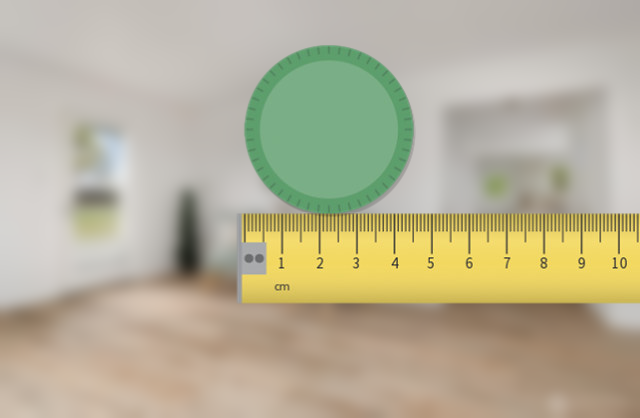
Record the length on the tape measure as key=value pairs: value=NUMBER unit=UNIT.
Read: value=4.5 unit=cm
